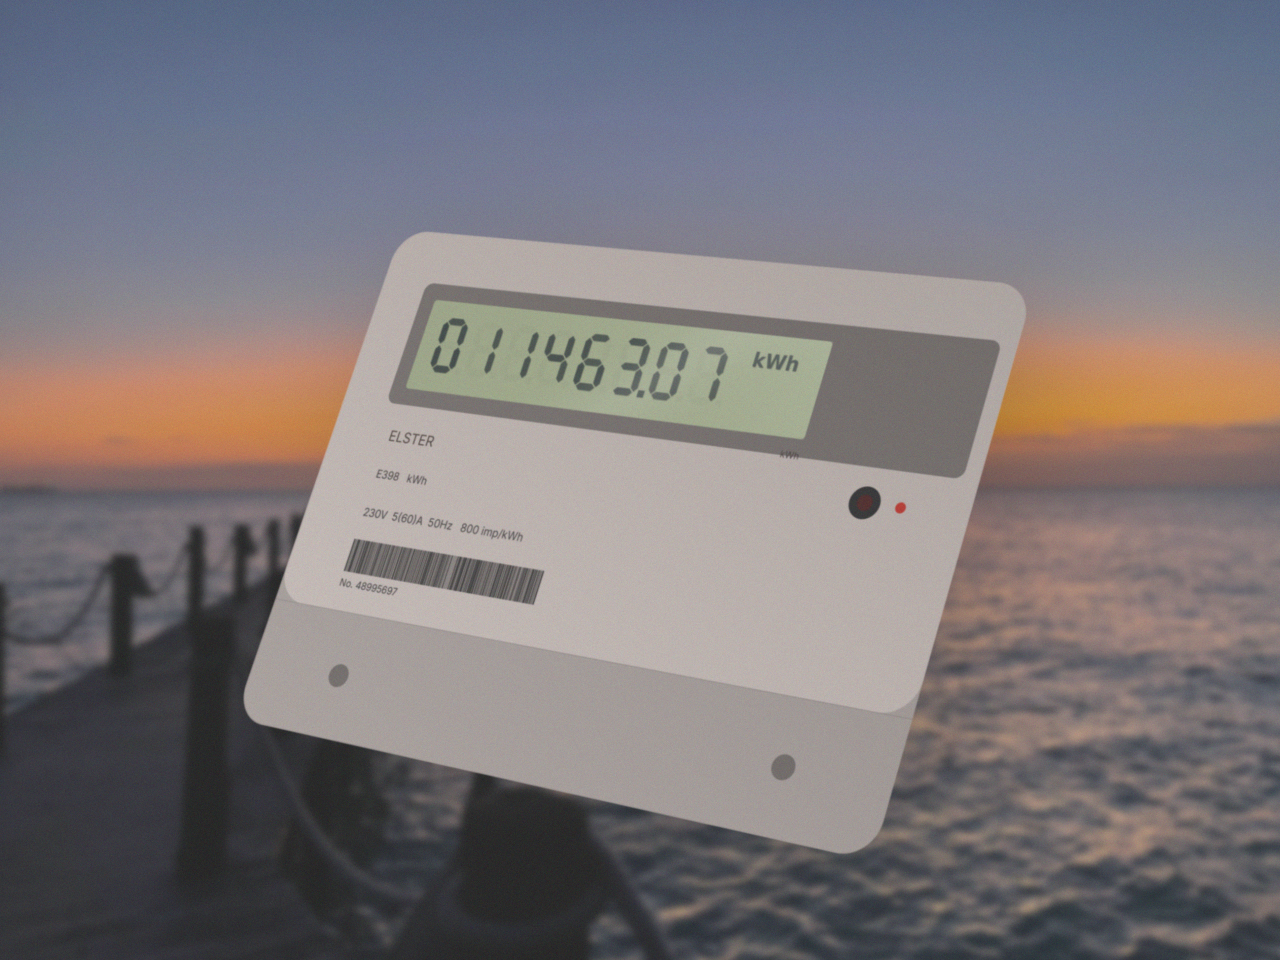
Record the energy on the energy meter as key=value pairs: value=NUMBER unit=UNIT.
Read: value=11463.07 unit=kWh
